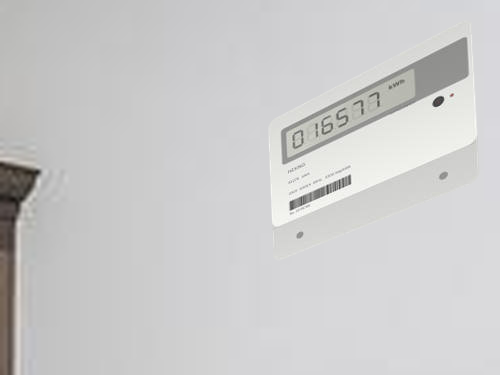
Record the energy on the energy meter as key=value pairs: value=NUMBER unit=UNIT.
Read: value=16577 unit=kWh
